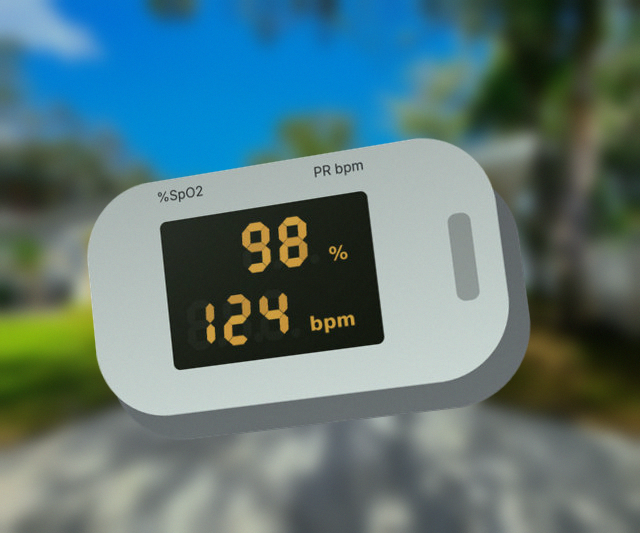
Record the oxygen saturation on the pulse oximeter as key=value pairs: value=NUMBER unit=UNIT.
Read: value=98 unit=%
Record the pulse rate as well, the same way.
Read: value=124 unit=bpm
